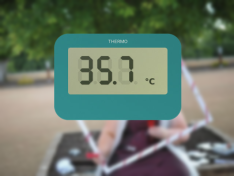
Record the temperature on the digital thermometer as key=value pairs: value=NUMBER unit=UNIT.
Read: value=35.7 unit=°C
